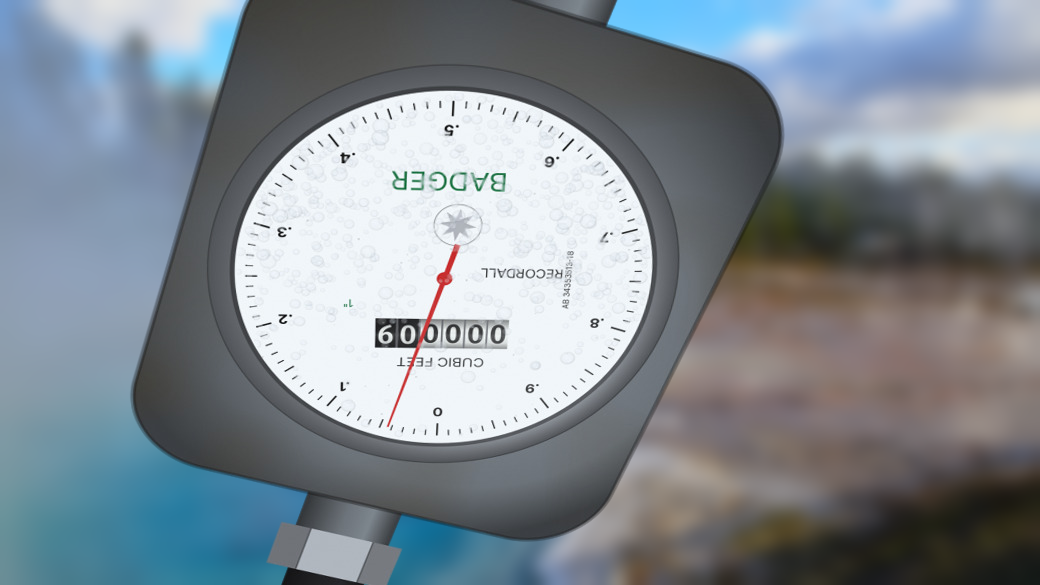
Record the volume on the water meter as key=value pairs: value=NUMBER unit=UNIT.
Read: value=9.04 unit=ft³
